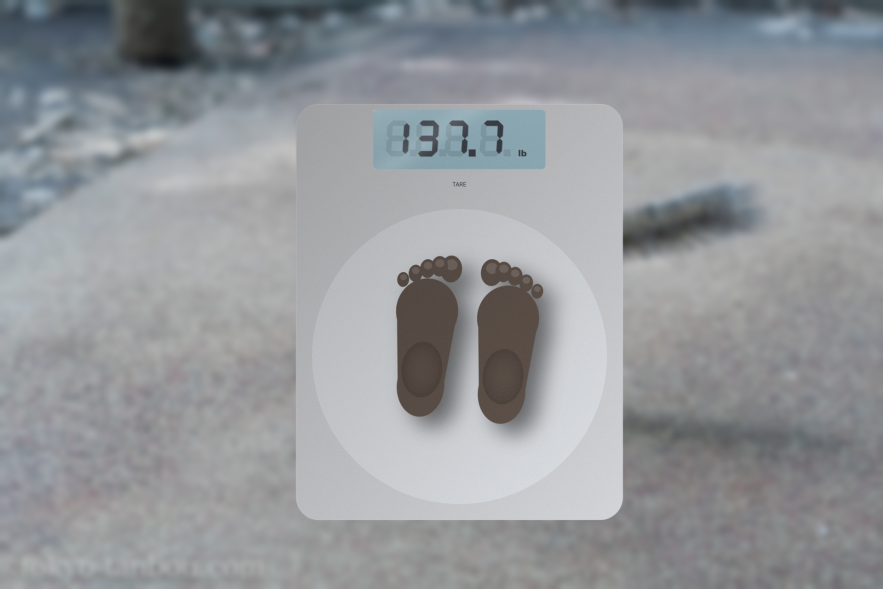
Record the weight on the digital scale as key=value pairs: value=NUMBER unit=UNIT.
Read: value=137.7 unit=lb
